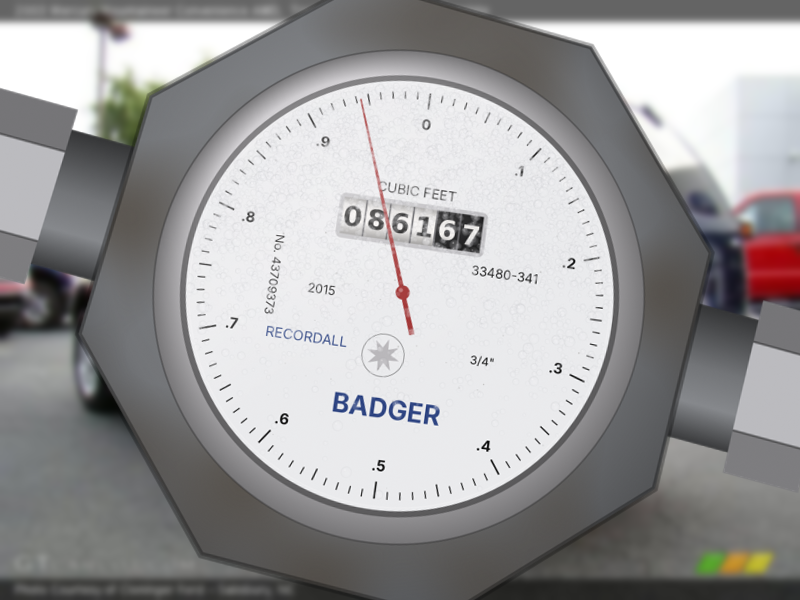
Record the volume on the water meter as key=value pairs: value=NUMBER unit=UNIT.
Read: value=86166.94 unit=ft³
